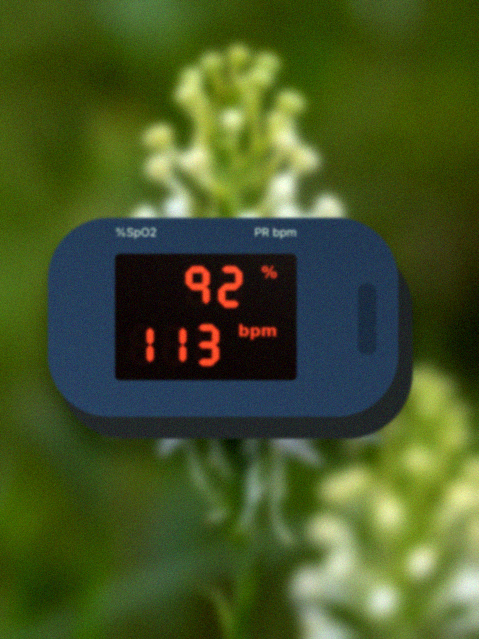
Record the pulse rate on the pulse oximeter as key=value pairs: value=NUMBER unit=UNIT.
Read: value=113 unit=bpm
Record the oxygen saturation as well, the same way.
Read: value=92 unit=%
